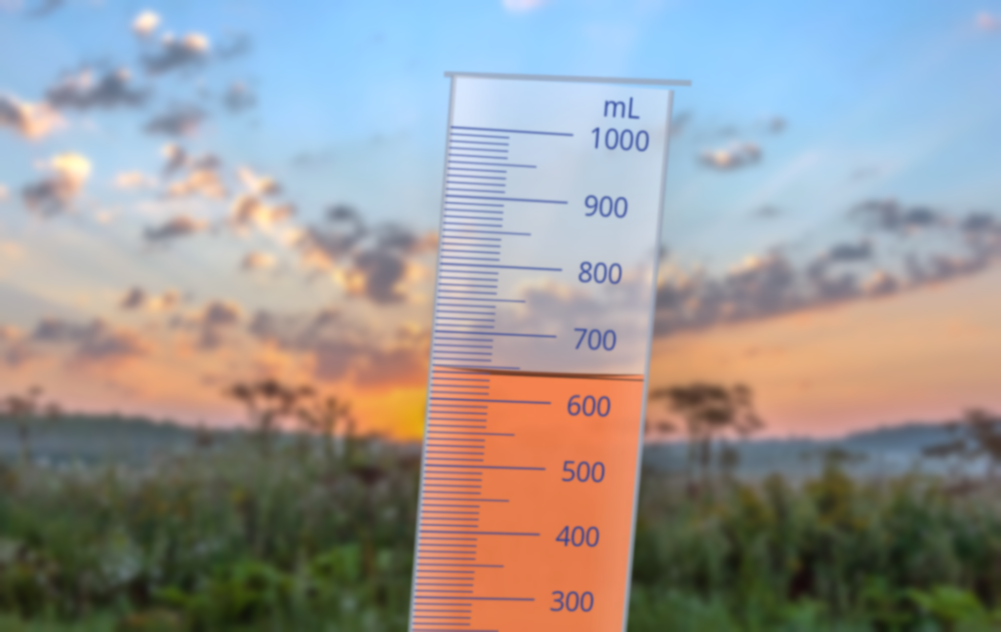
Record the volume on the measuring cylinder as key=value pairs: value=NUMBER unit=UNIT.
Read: value=640 unit=mL
